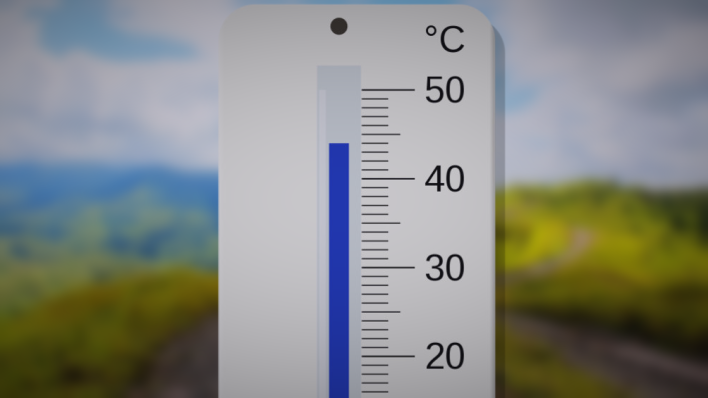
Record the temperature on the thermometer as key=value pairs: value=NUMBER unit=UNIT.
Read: value=44 unit=°C
